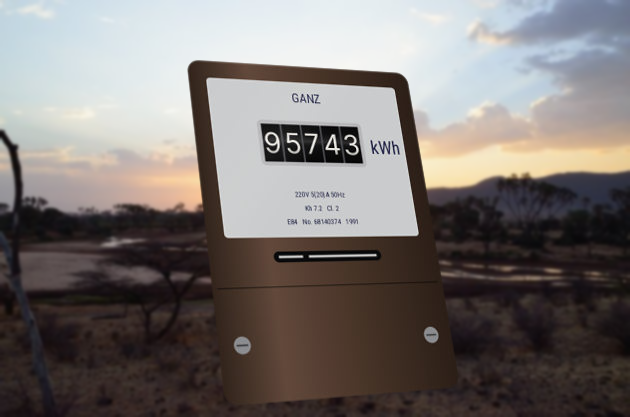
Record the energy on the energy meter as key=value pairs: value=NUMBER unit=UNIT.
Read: value=95743 unit=kWh
